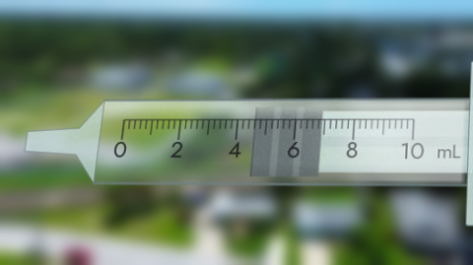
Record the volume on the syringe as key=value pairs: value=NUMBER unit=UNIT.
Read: value=4.6 unit=mL
